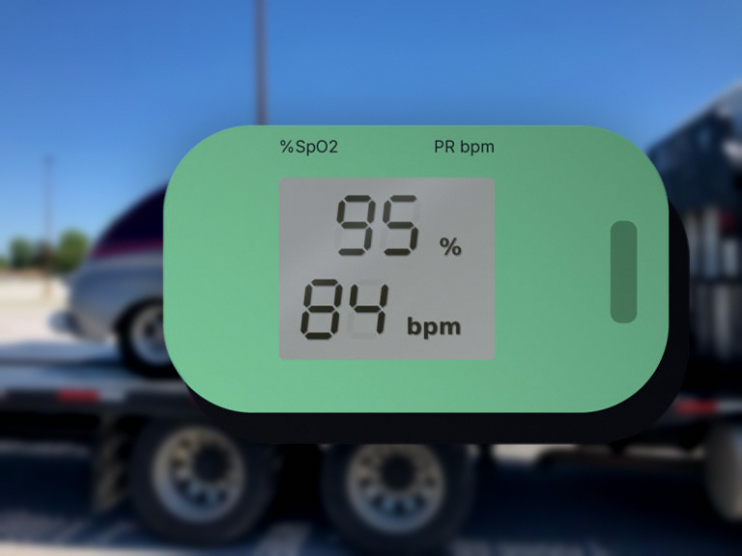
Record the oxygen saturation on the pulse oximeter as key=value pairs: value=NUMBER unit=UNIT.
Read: value=95 unit=%
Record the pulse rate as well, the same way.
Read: value=84 unit=bpm
